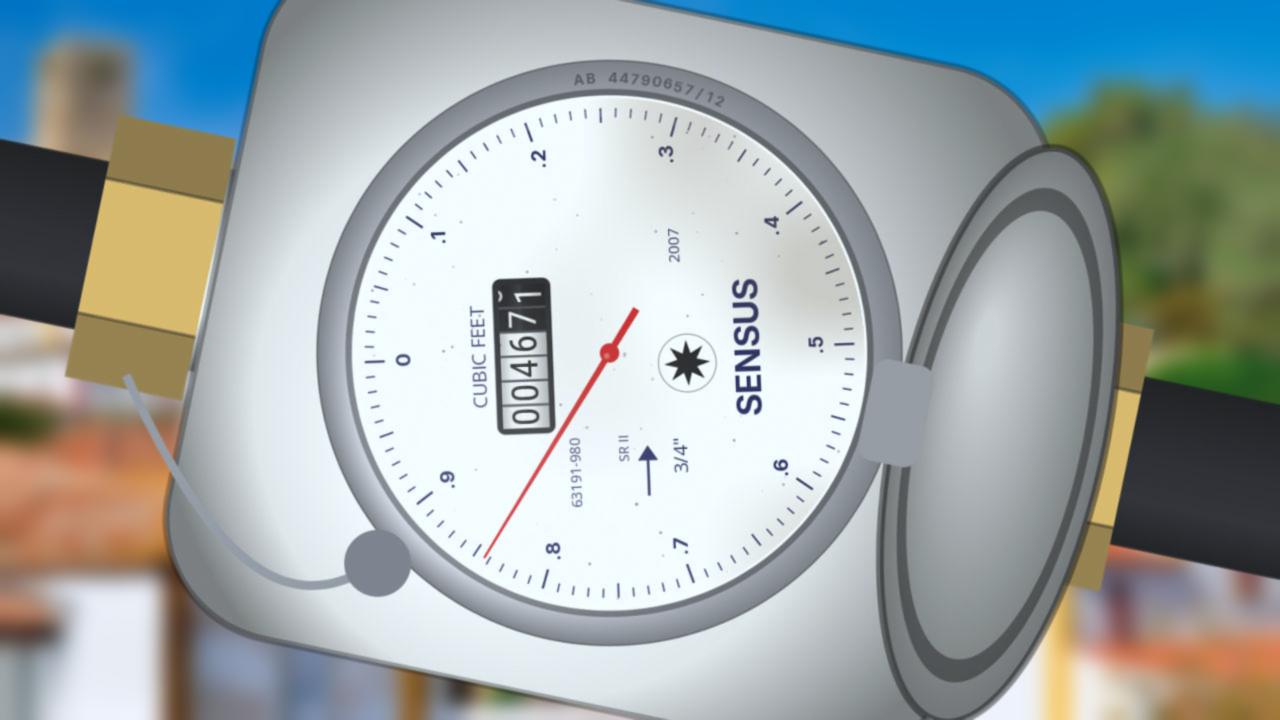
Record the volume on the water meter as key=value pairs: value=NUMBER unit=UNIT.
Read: value=4670.84 unit=ft³
